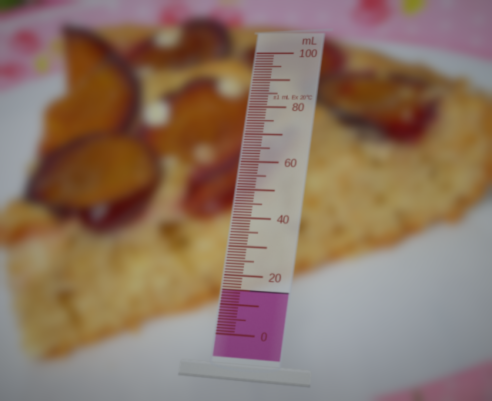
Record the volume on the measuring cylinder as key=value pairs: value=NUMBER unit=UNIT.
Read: value=15 unit=mL
